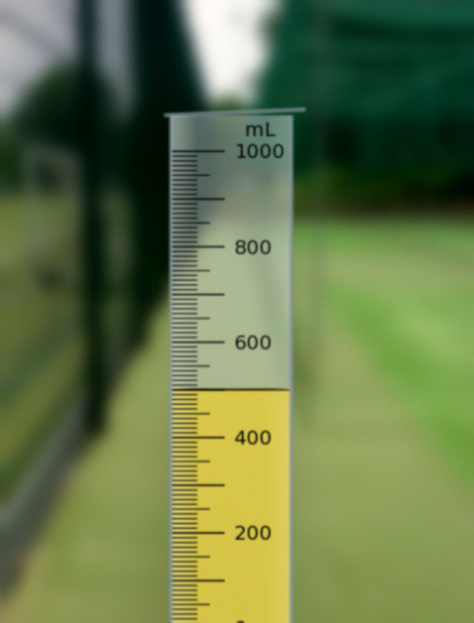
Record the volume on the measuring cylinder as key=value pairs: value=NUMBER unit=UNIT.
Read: value=500 unit=mL
